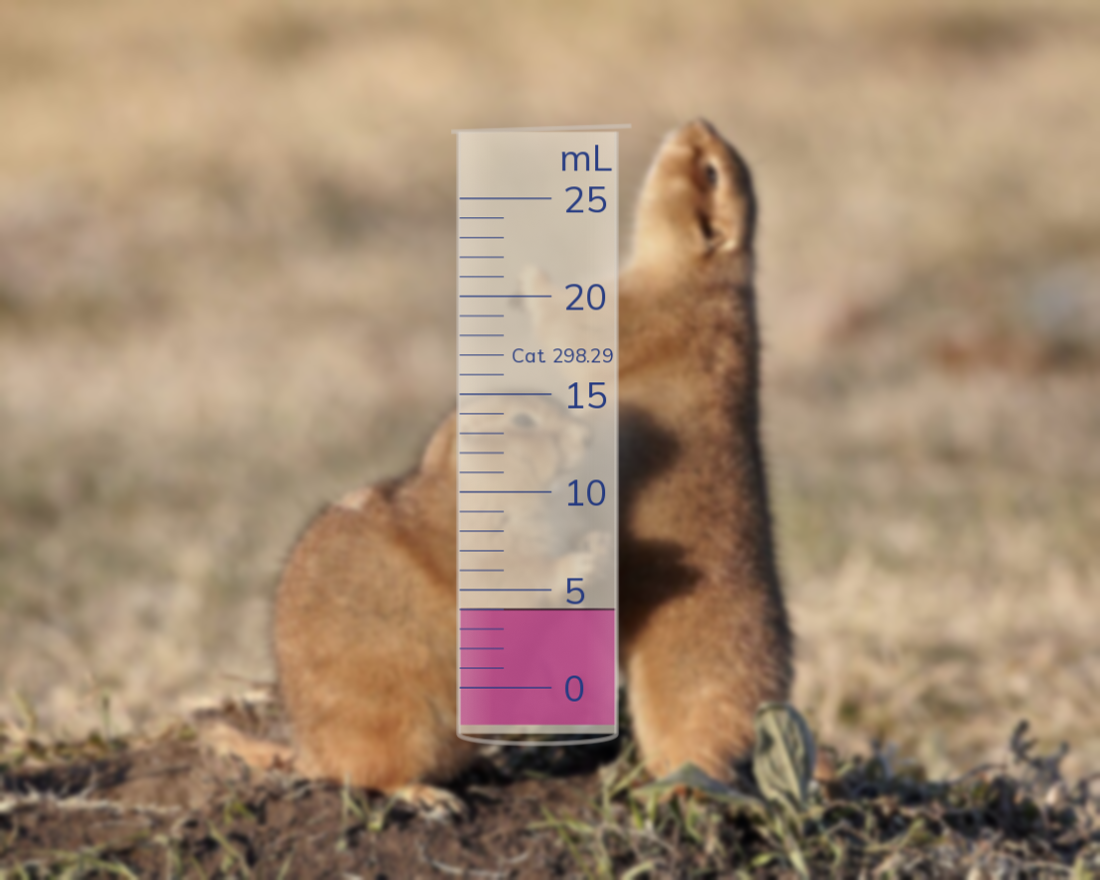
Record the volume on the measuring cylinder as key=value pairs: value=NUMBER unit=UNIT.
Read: value=4 unit=mL
